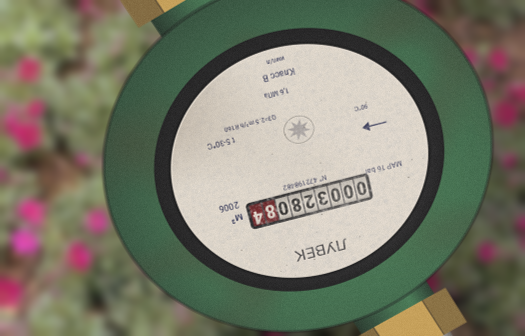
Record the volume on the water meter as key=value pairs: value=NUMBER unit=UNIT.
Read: value=3280.84 unit=m³
